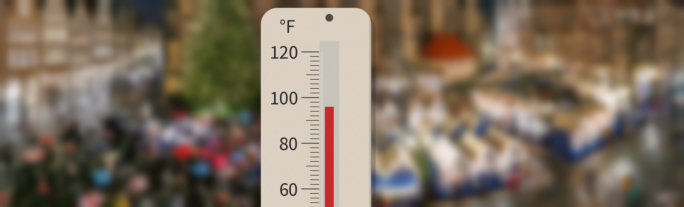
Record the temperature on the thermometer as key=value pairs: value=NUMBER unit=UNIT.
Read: value=96 unit=°F
